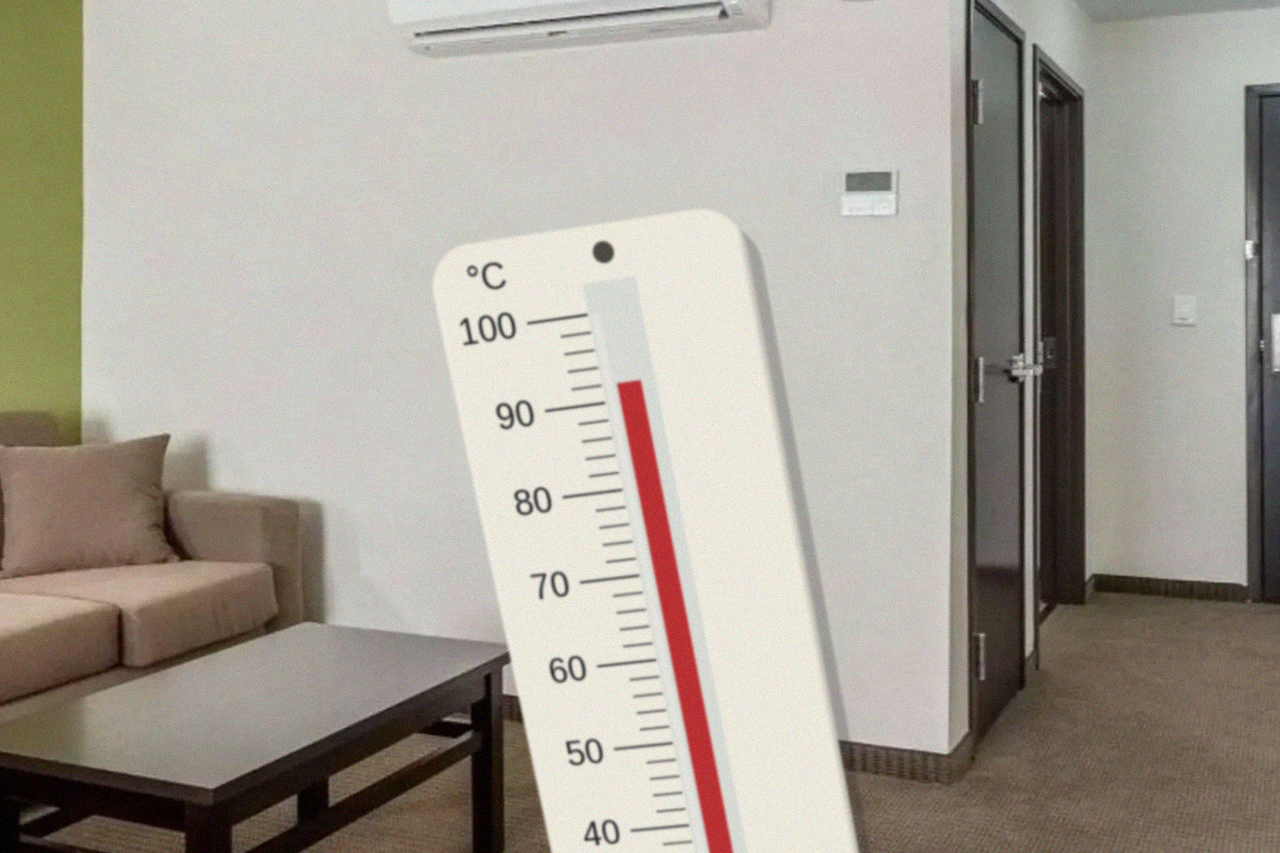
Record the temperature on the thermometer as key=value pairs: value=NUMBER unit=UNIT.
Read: value=92 unit=°C
